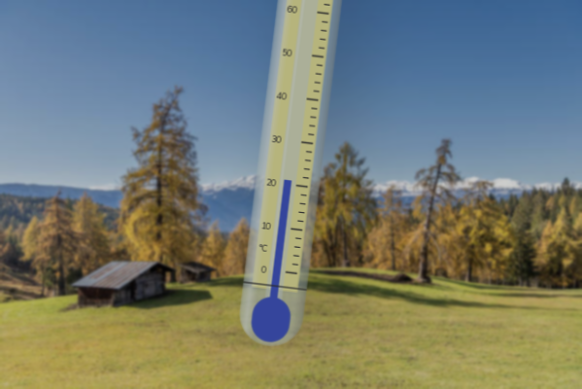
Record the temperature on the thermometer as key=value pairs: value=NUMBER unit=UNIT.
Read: value=21 unit=°C
